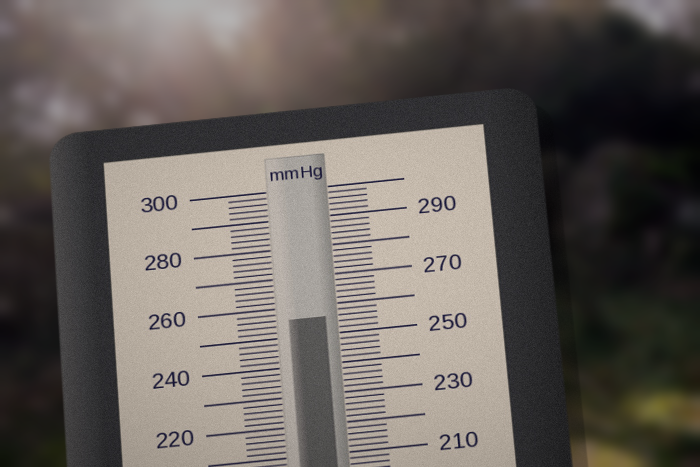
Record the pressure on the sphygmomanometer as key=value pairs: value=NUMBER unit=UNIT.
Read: value=256 unit=mmHg
